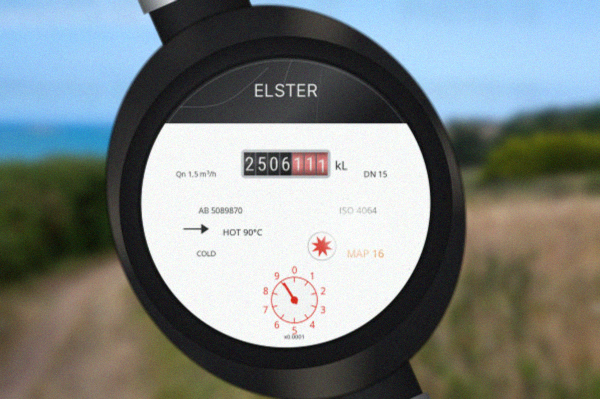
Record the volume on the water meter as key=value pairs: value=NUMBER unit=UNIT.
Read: value=2506.1109 unit=kL
